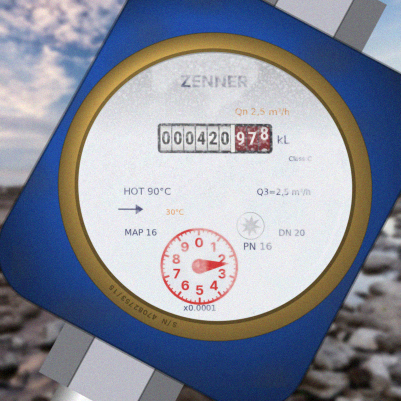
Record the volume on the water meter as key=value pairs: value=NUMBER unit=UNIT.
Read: value=420.9782 unit=kL
